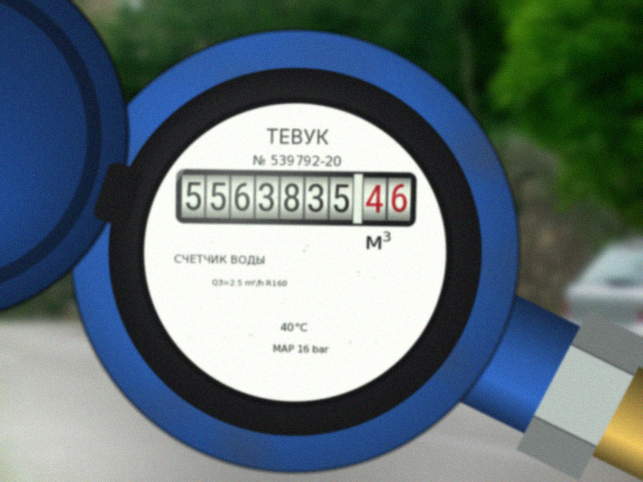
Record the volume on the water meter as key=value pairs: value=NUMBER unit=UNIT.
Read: value=5563835.46 unit=m³
